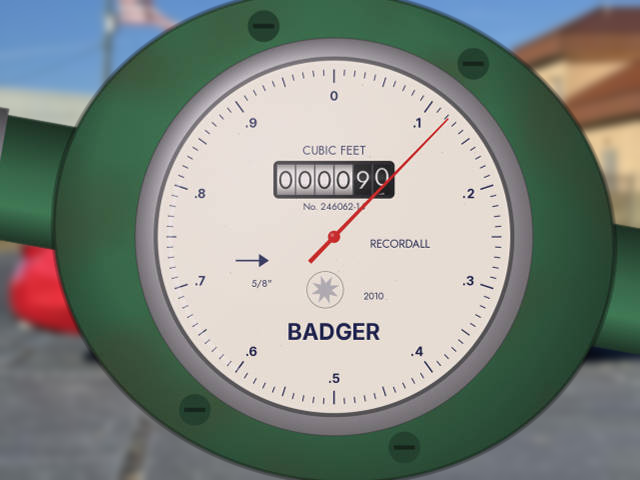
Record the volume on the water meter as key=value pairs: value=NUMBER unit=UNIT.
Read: value=90.12 unit=ft³
